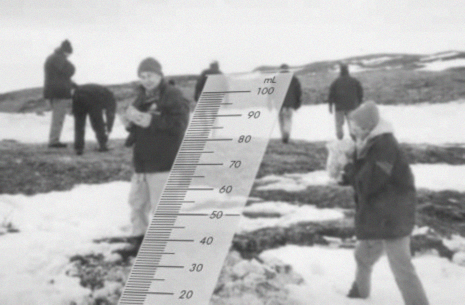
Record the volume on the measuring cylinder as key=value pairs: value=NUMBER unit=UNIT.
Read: value=50 unit=mL
